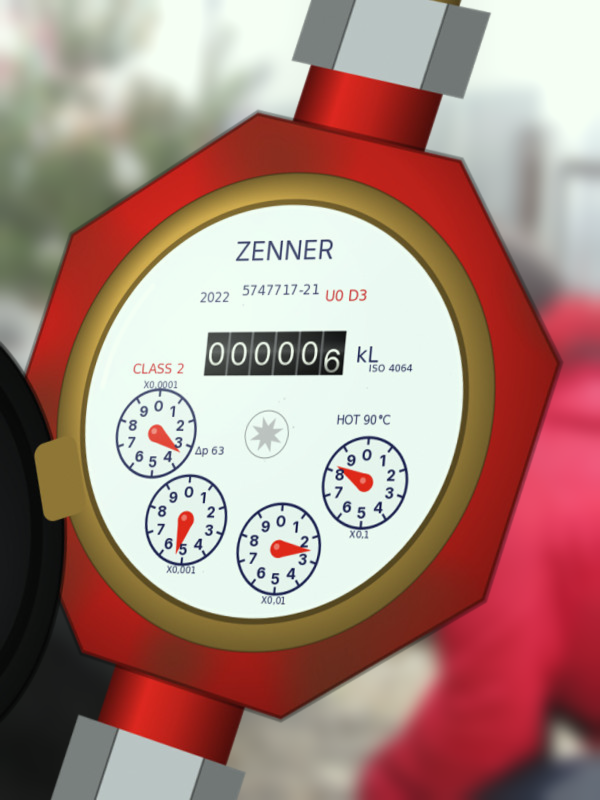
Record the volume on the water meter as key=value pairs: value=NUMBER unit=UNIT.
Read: value=5.8253 unit=kL
